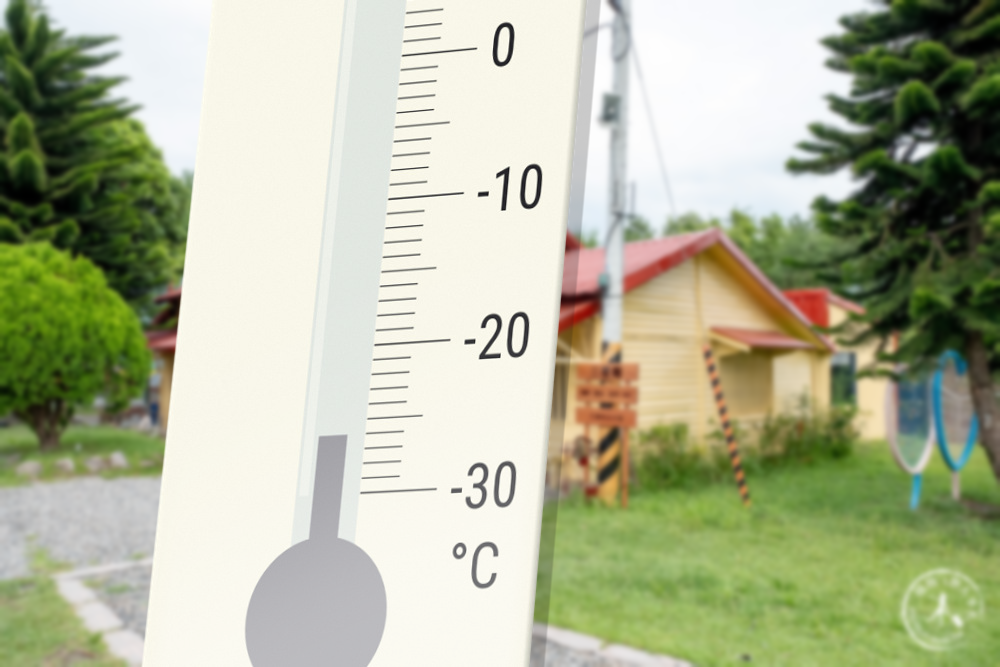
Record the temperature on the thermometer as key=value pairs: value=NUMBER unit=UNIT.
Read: value=-26 unit=°C
